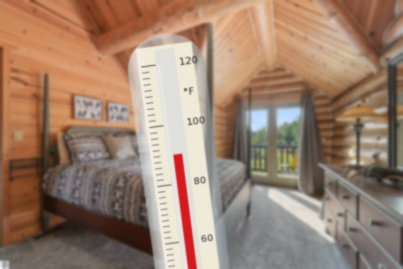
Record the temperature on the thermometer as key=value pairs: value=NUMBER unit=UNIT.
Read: value=90 unit=°F
